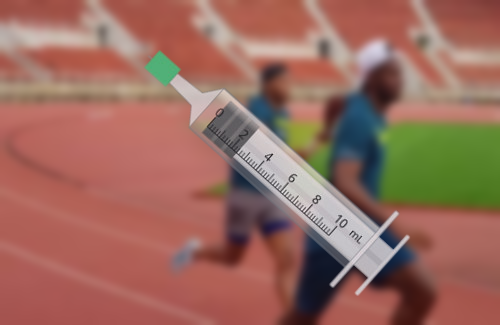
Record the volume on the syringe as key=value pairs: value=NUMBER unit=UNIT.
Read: value=0 unit=mL
